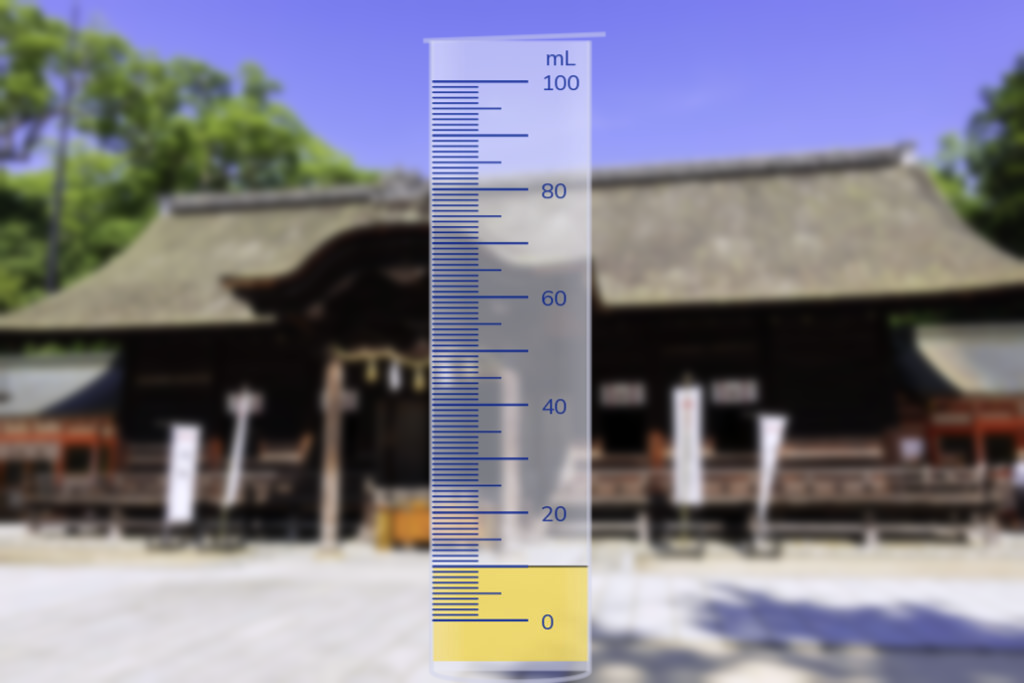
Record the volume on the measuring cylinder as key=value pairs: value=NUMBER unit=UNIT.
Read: value=10 unit=mL
